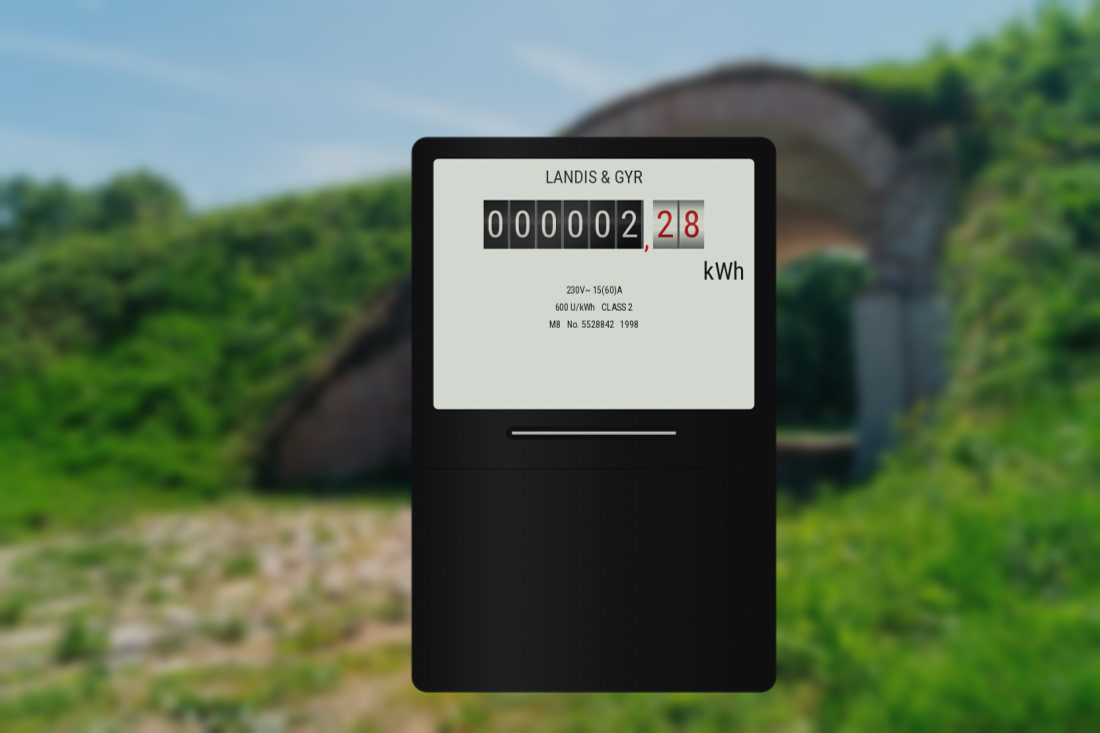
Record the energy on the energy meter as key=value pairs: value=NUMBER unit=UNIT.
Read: value=2.28 unit=kWh
